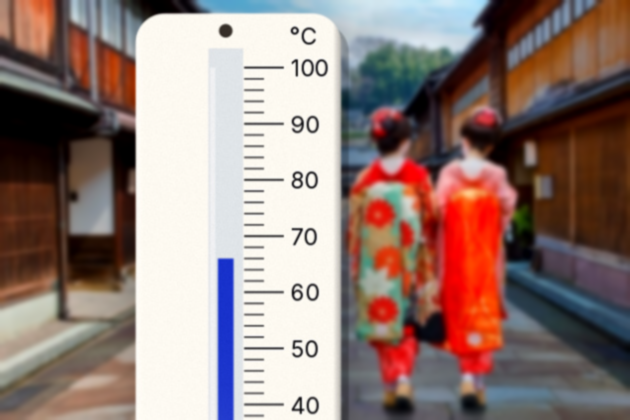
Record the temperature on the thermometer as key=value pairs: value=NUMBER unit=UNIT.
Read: value=66 unit=°C
